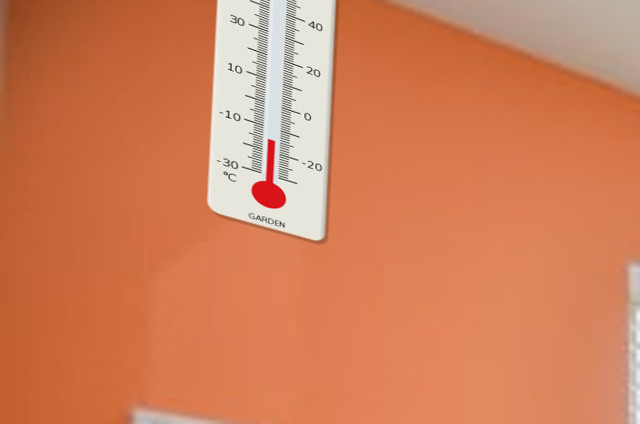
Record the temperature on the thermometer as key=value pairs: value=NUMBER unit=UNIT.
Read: value=-15 unit=°C
